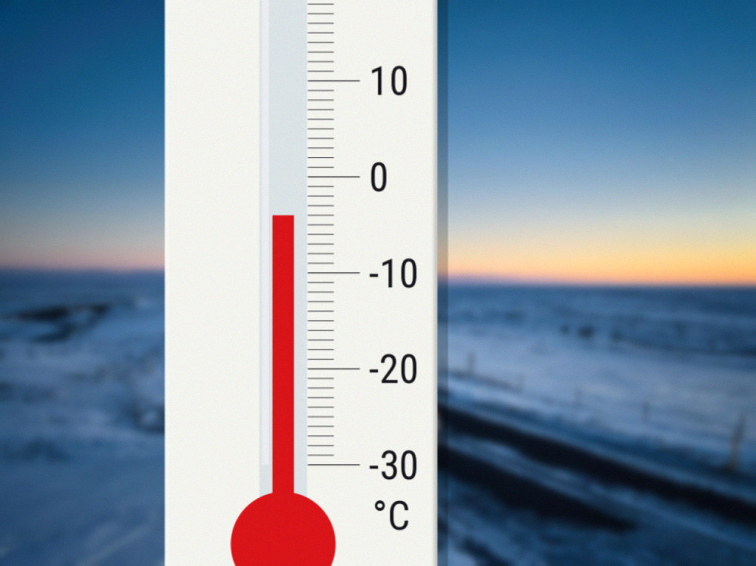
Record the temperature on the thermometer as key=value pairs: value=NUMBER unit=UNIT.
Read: value=-4 unit=°C
